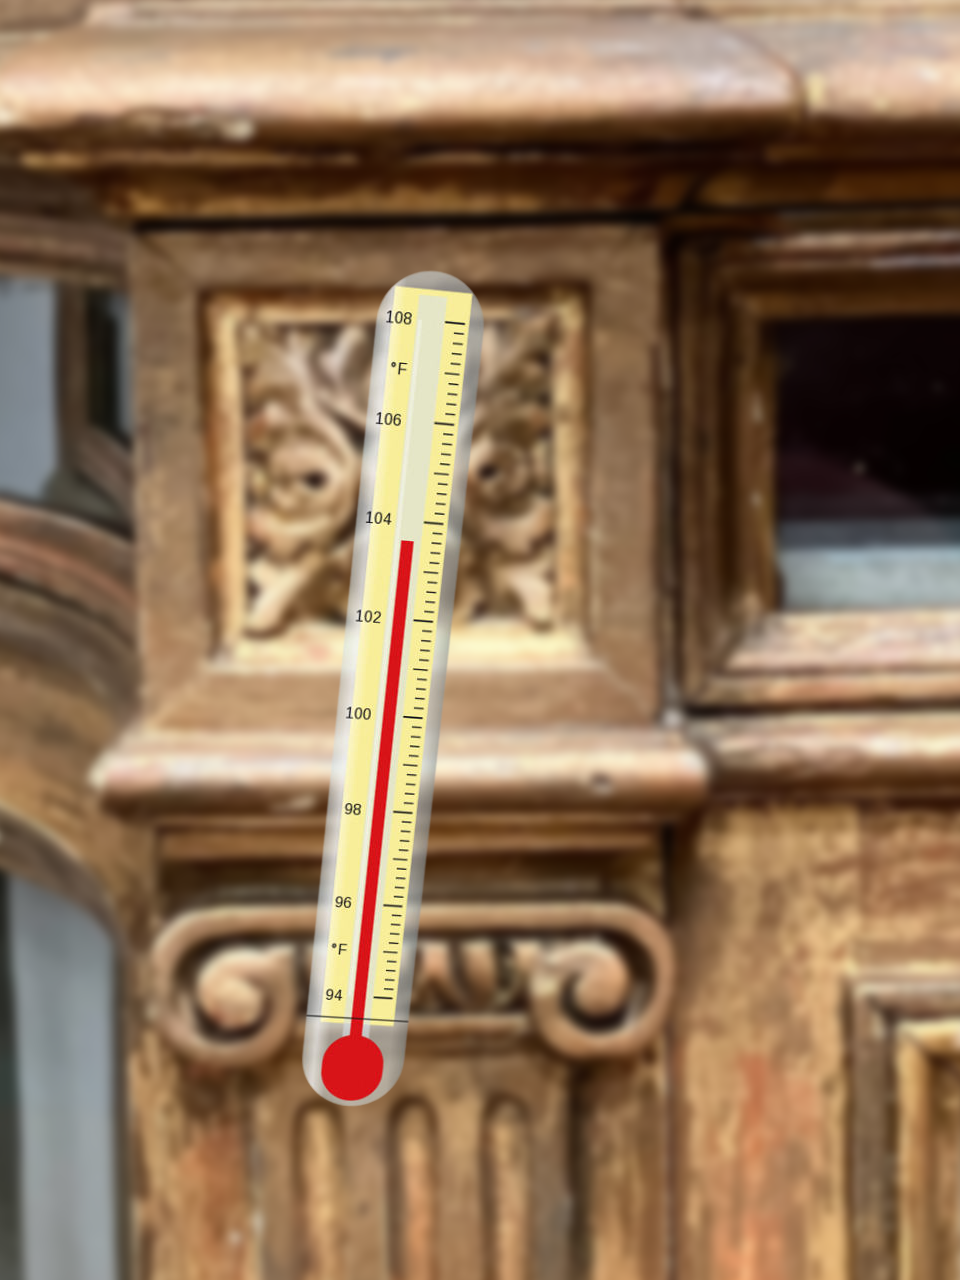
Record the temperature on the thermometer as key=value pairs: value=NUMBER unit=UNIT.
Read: value=103.6 unit=°F
